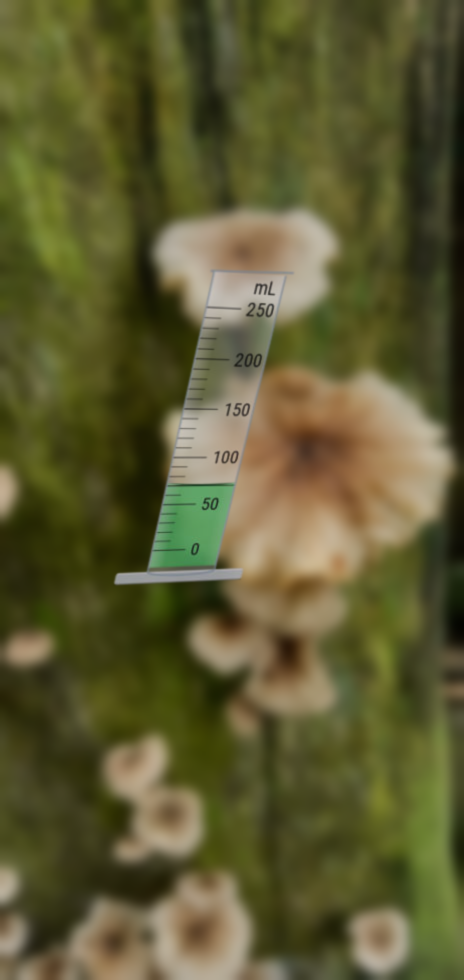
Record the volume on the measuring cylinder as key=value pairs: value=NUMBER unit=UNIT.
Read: value=70 unit=mL
